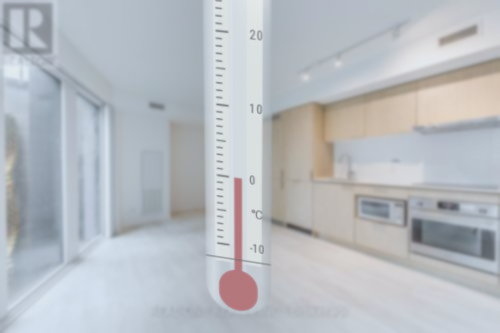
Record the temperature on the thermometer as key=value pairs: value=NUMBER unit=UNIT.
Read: value=0 unit=°C
